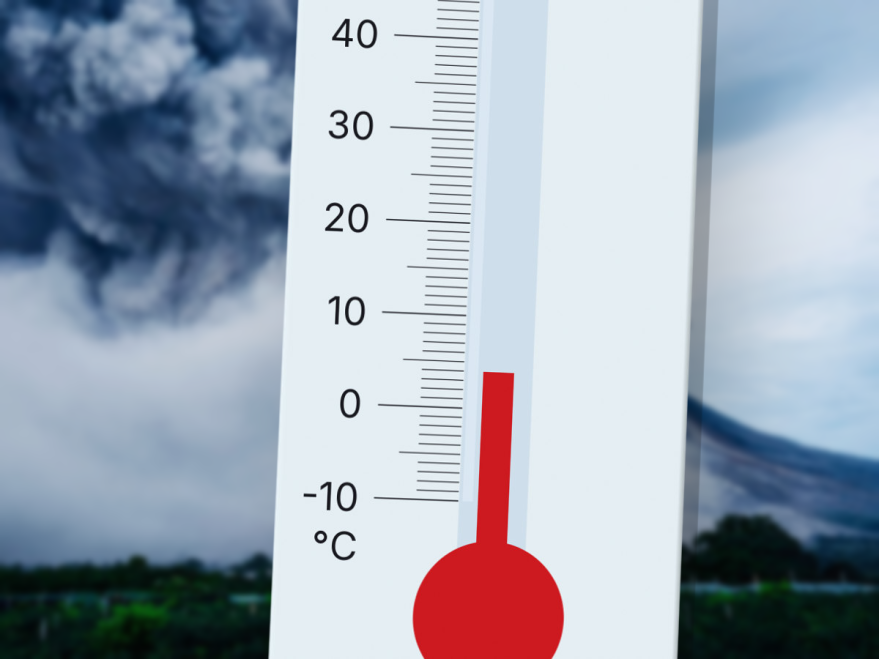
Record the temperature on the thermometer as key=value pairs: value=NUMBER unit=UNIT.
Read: value=4 unit=°C
